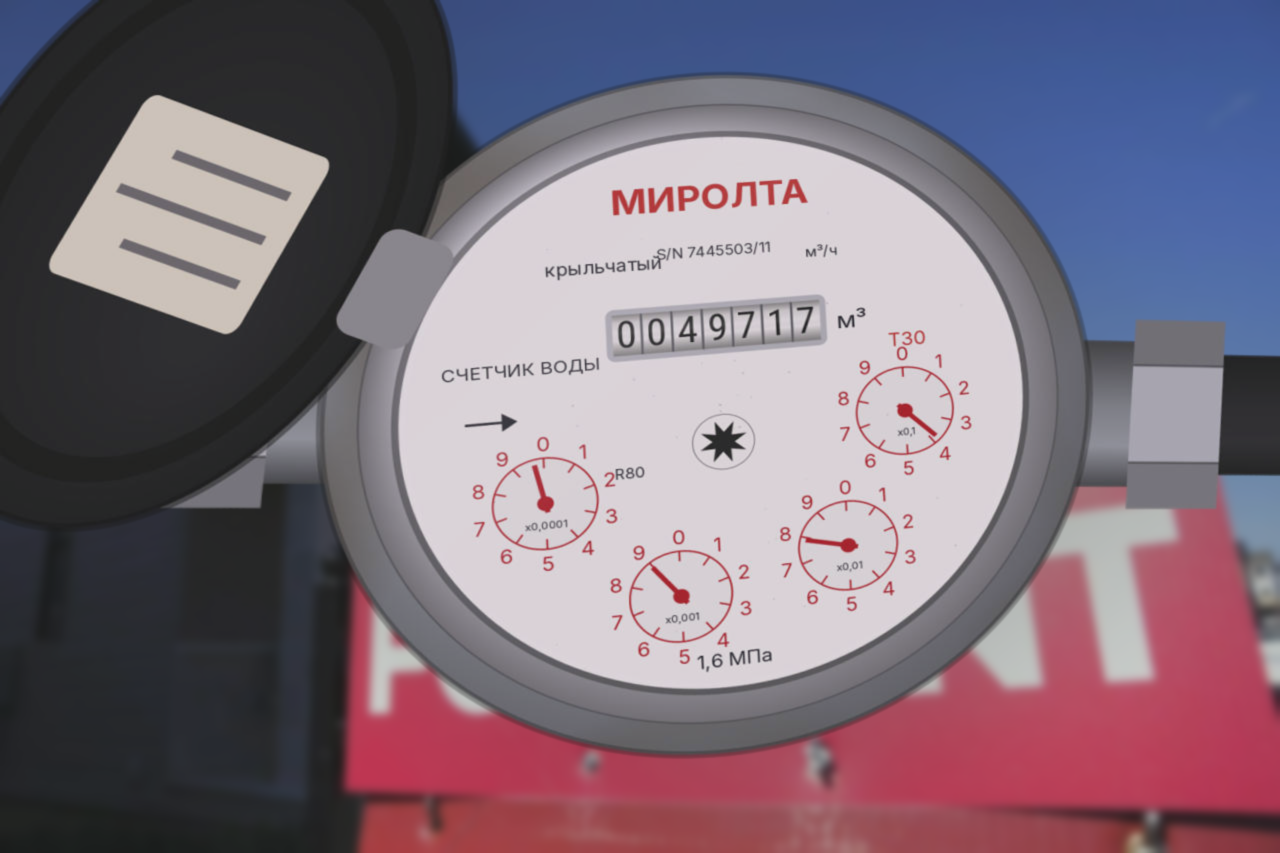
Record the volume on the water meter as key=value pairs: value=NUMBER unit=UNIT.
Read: value=49717.3789 unit=m³
